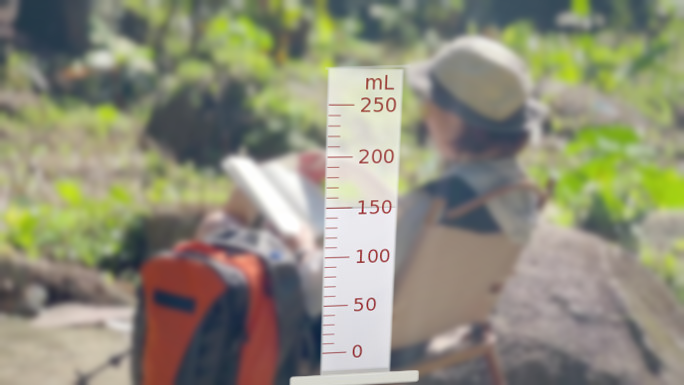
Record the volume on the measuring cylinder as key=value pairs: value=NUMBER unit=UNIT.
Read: value=150 unit=mL
